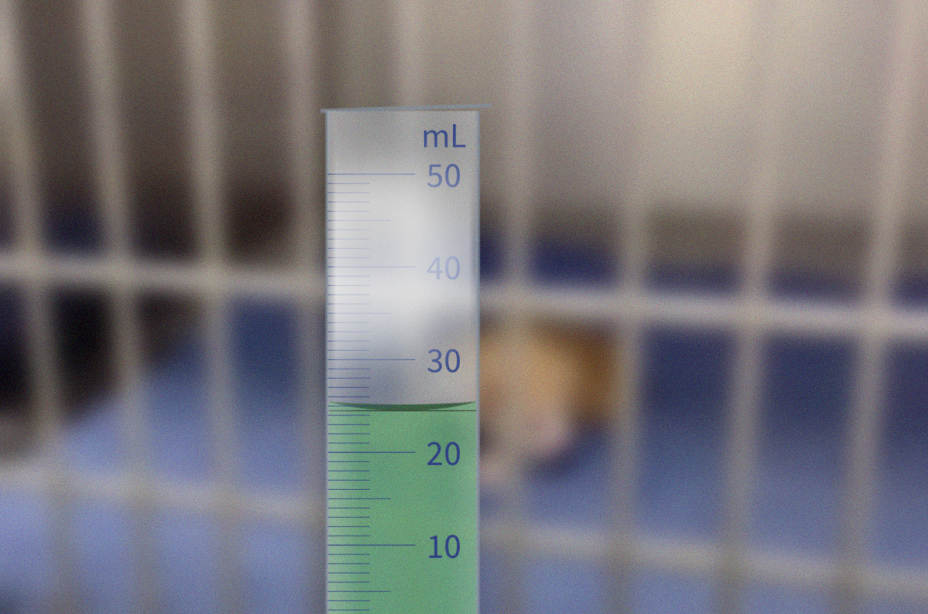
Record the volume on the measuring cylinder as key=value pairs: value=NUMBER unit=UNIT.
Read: value=24.5 unit=mL
